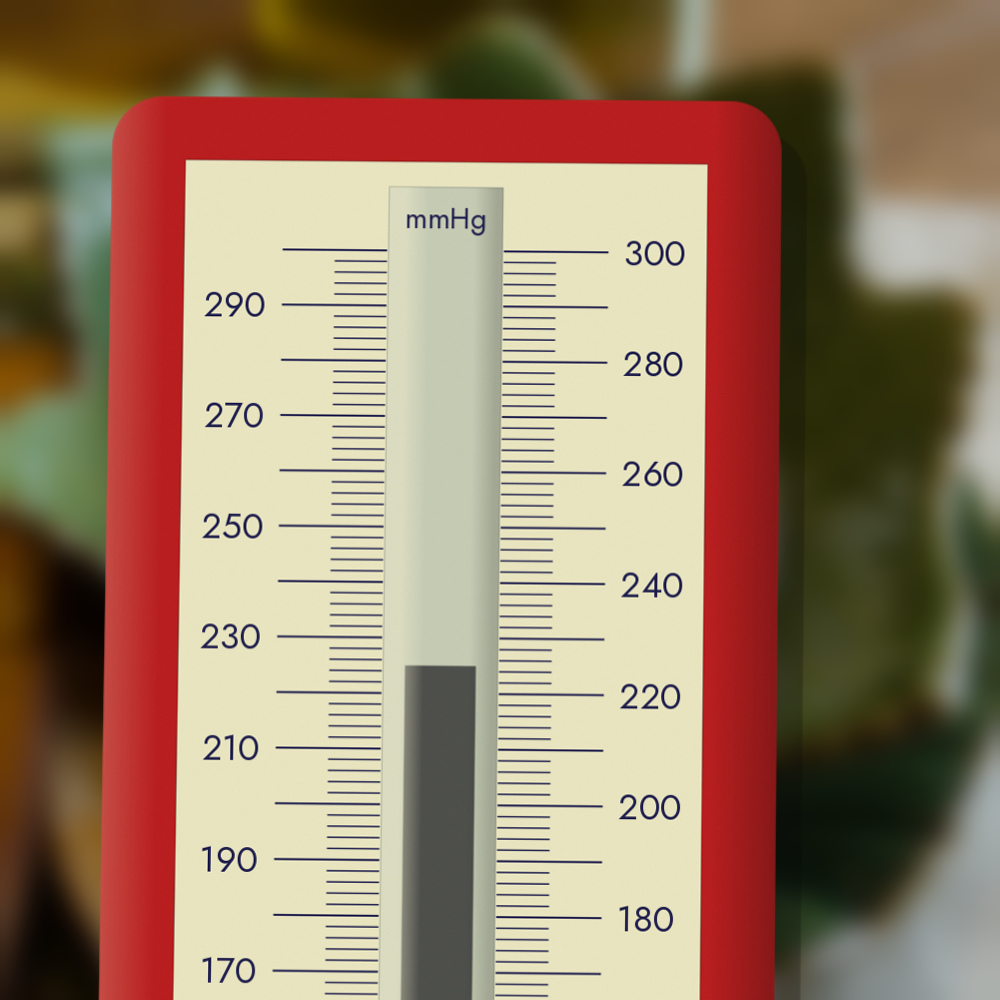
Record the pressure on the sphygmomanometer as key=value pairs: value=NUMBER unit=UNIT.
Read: value=225 unit=mmHg
